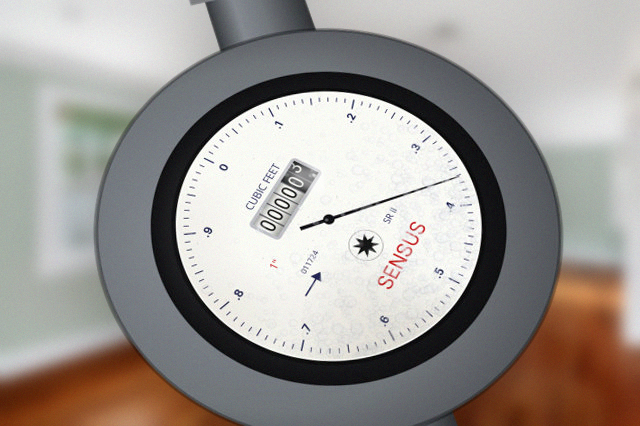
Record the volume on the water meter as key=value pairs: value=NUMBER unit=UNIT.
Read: value=3.36 unit=ft³
